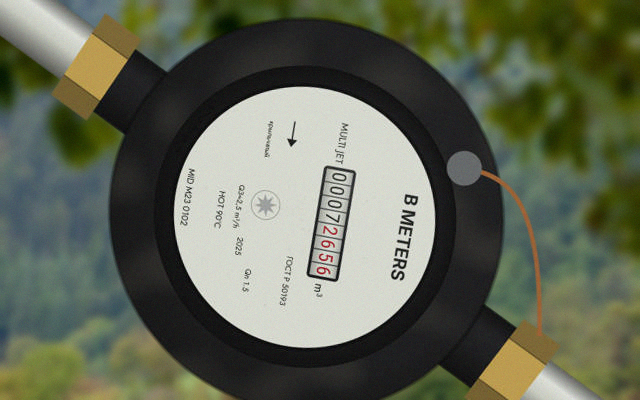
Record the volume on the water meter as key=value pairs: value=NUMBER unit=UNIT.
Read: value=7.2656 unit=m³
